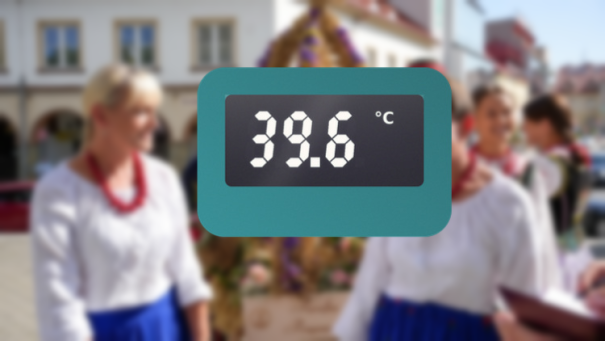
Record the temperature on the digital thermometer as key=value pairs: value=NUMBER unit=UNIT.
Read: value=39.6 unit=°C
